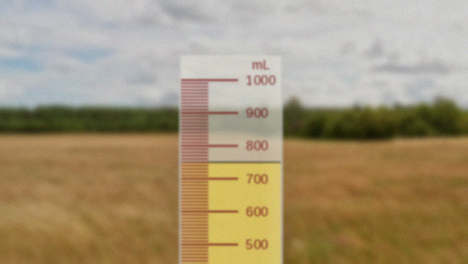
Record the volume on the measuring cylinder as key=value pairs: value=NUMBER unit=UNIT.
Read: value=750 unit=mL
